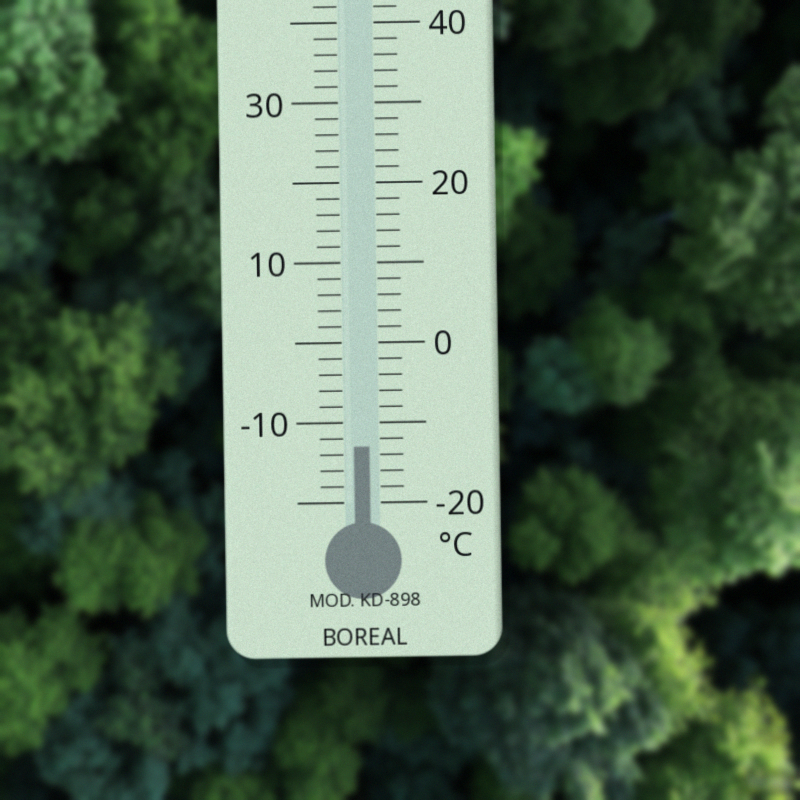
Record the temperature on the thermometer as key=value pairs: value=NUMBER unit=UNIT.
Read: value=-13 unit=°C
